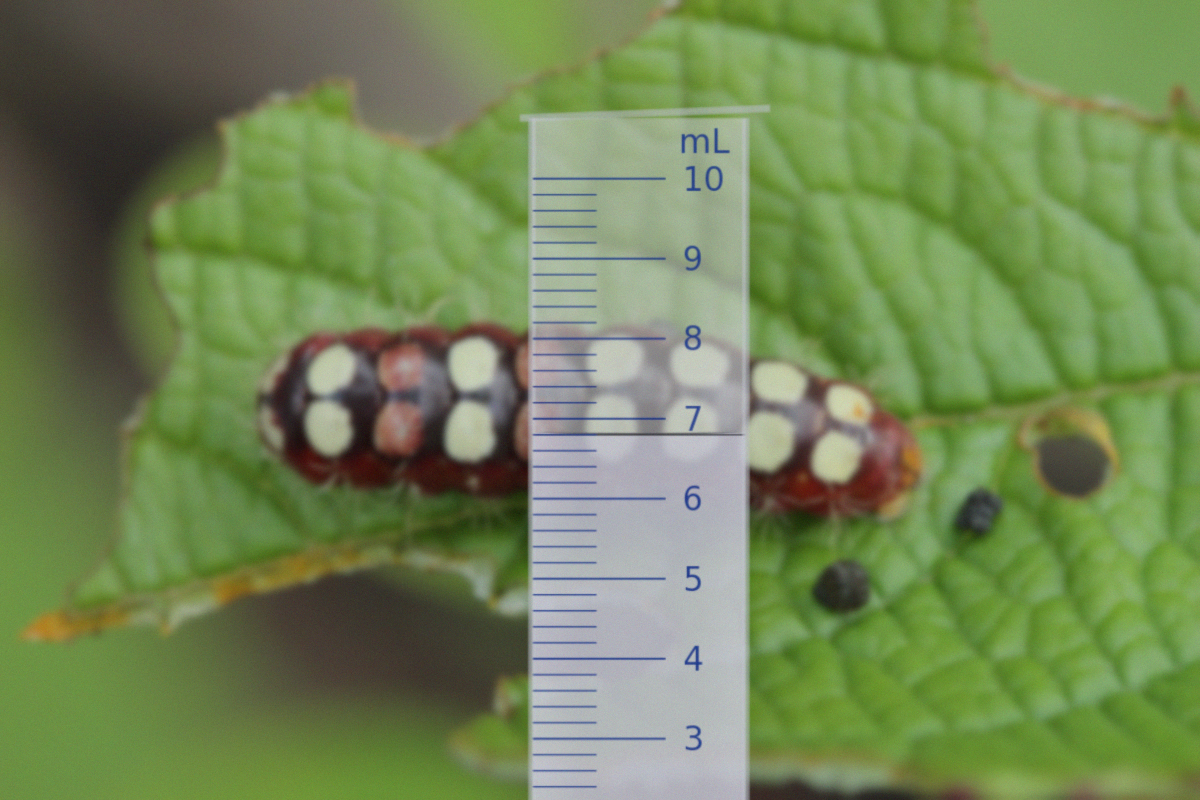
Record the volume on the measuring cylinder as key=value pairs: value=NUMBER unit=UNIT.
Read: value=6.8 unit=mL
